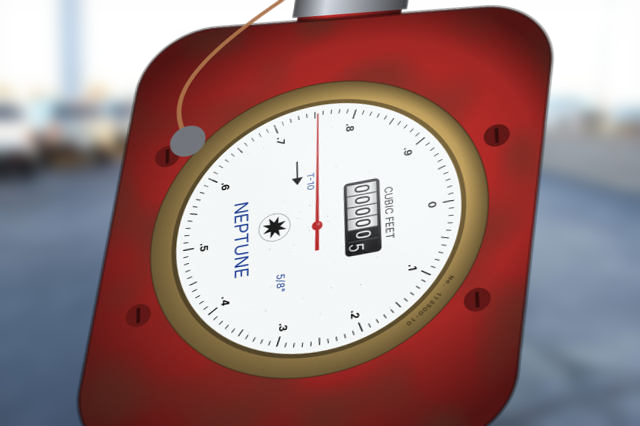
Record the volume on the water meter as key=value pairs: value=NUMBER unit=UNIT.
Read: value=4.75 unit=ft³
